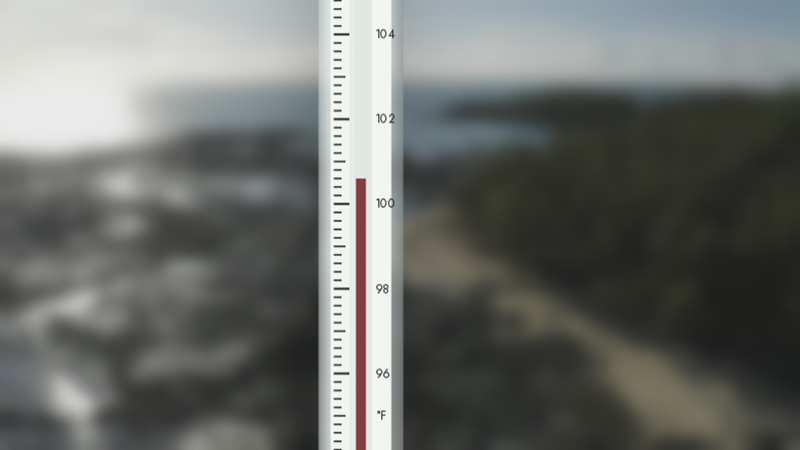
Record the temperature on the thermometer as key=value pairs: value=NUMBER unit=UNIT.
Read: value=100.6 unit=°F
